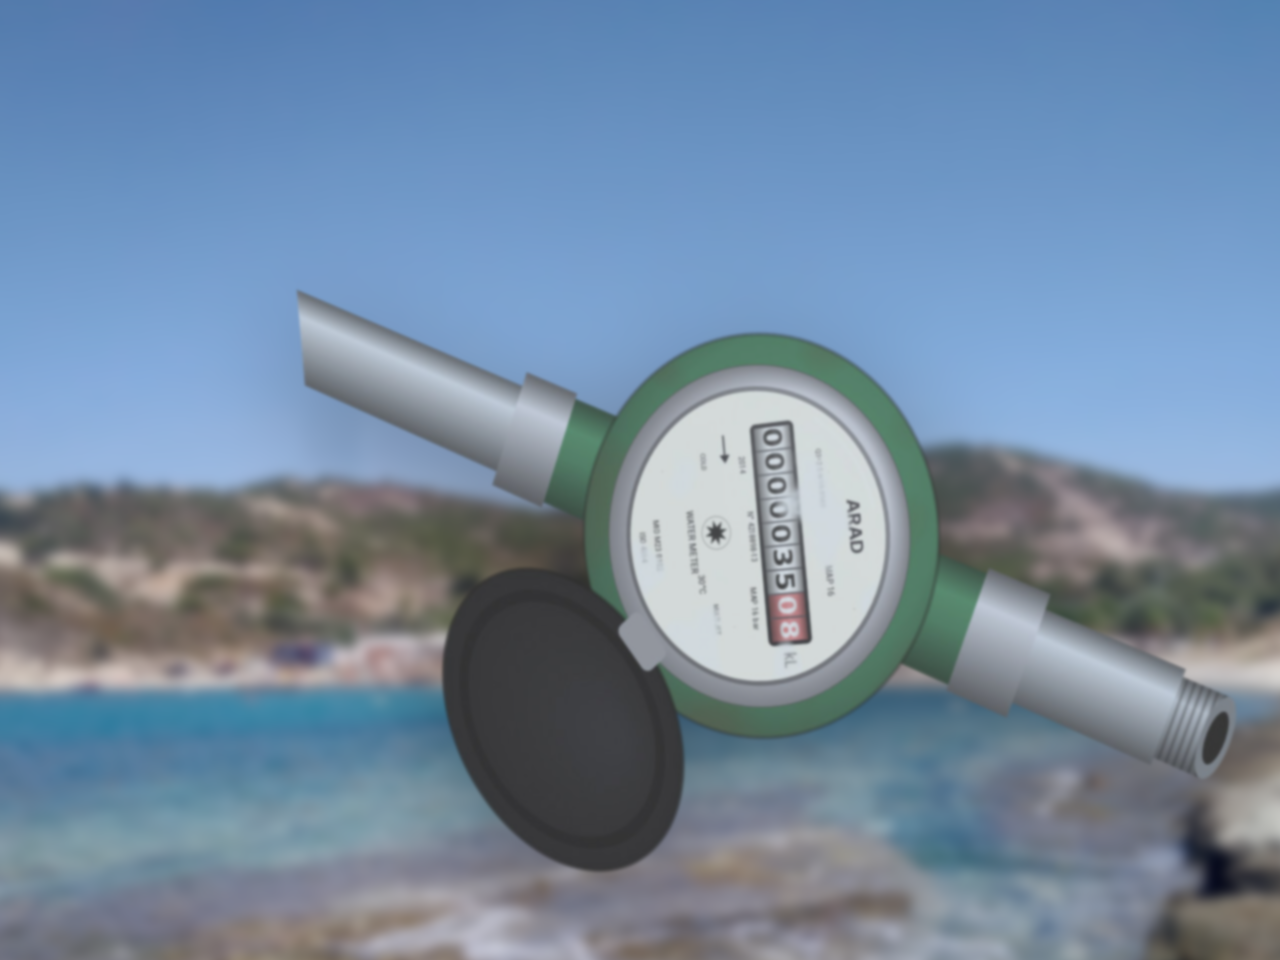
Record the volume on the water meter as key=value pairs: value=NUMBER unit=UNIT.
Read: value=35.08 unit=kL
